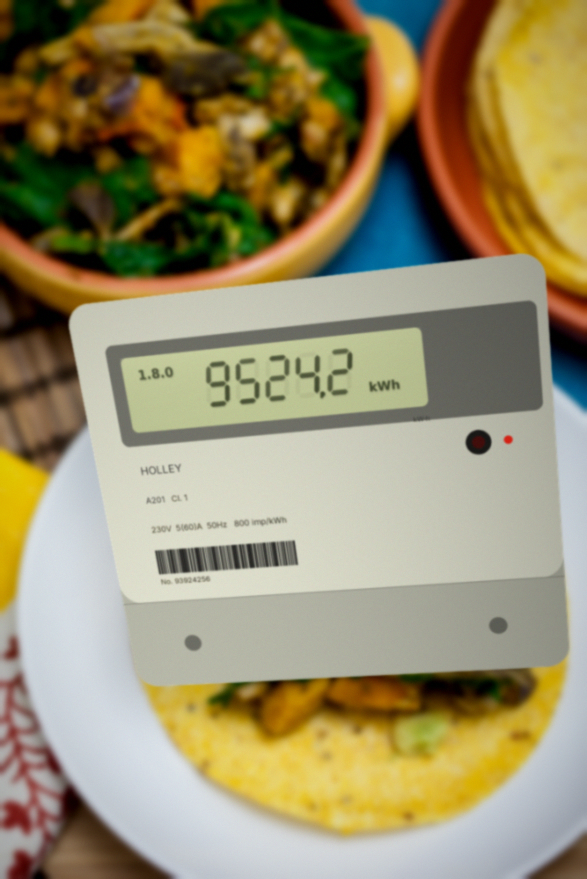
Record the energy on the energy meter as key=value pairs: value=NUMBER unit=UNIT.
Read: value=9524.2 unit=kWh
